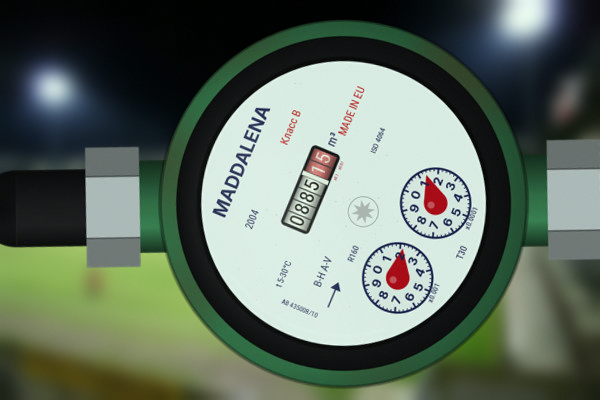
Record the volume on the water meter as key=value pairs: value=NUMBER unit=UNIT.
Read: value=885.1521 unit=m³
